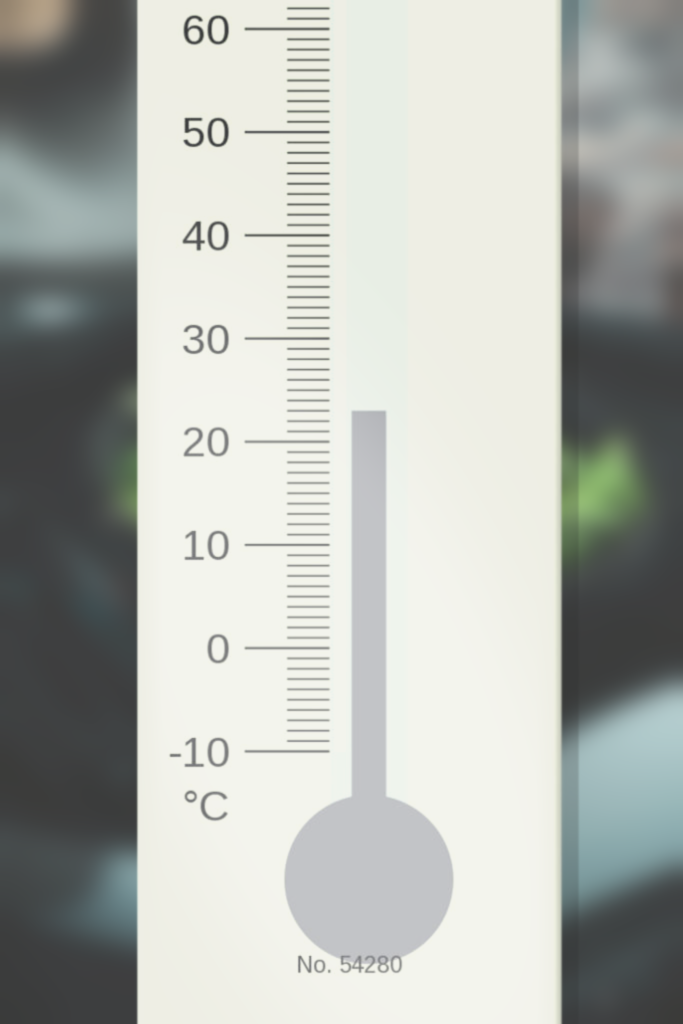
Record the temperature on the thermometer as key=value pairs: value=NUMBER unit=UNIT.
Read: value=23 unit=°C
